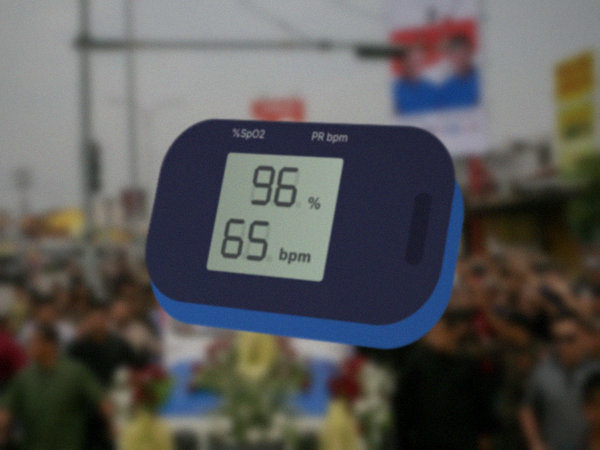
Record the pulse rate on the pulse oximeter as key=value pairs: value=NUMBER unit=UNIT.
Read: value=65 unit=bpm
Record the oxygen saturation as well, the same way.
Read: value=96 unit=%
